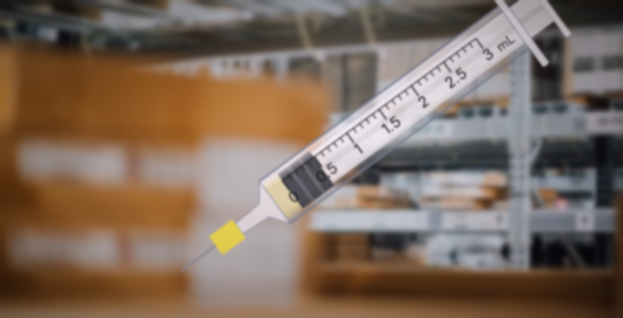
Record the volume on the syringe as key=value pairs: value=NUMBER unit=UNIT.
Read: value=0 unit=mL
